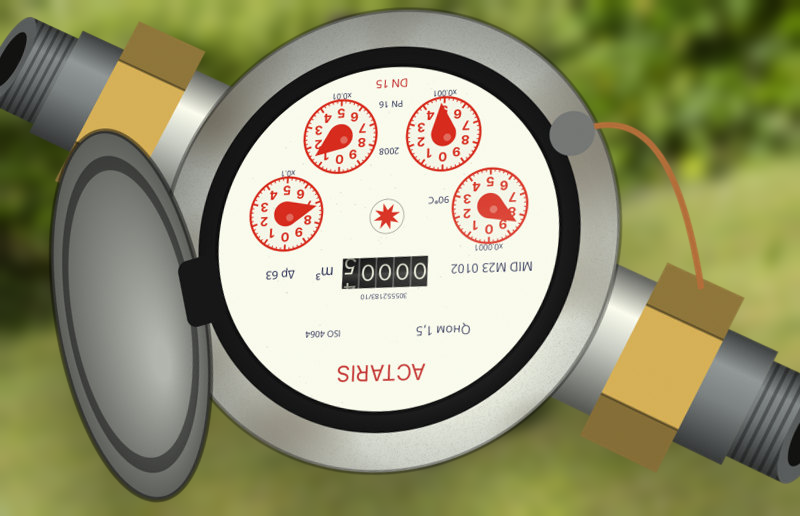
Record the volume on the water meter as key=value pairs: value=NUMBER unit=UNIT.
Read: value=4.7148 unit=m³
